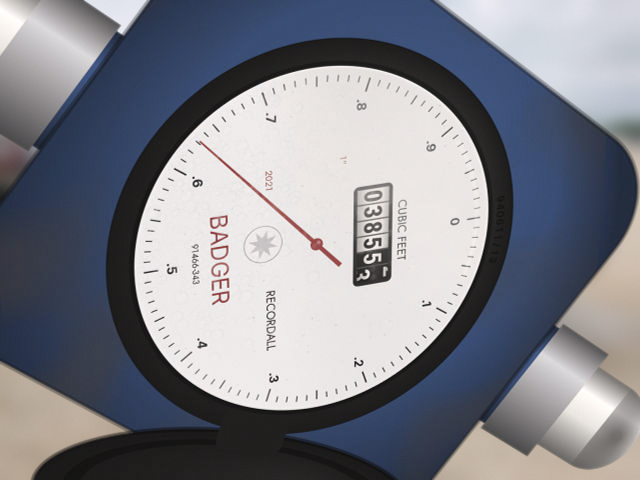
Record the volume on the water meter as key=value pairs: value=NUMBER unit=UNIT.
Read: value=38552.63 unit=ft³
